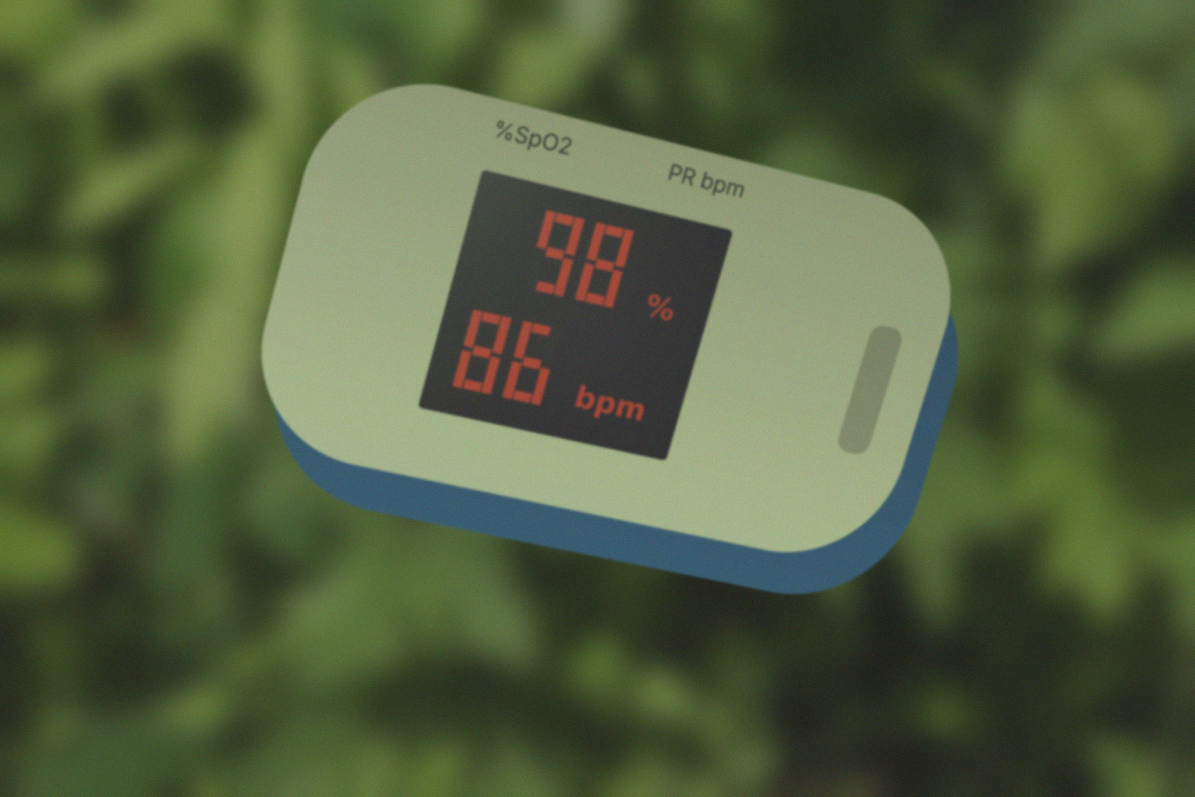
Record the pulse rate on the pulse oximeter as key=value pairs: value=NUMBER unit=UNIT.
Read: value=86 unit=bpm
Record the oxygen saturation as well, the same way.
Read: value=98 unit=%
